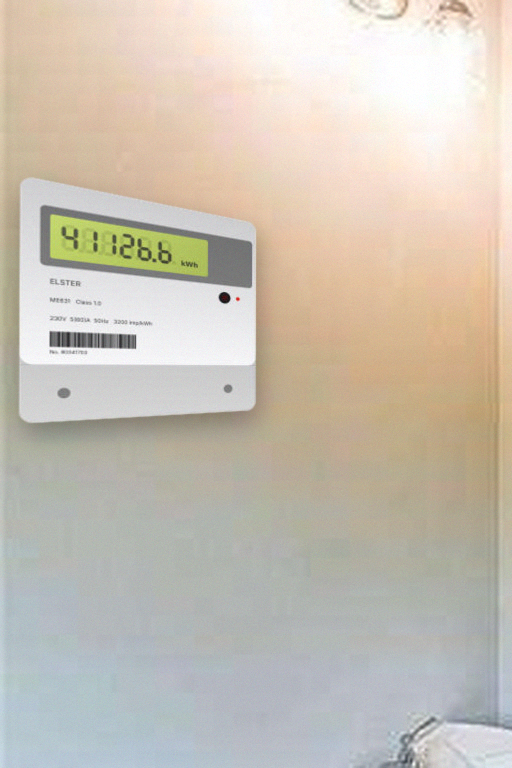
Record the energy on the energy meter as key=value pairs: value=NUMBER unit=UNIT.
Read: value=41126.6 unit=kWh
